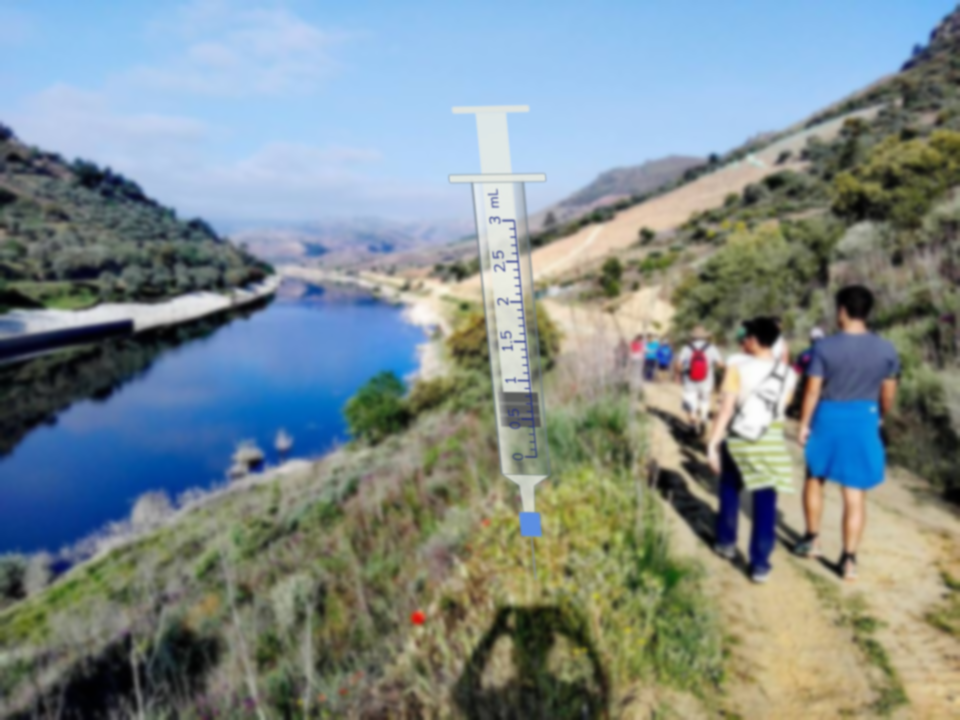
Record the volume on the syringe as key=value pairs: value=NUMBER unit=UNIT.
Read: value=0.4 unit=mL
